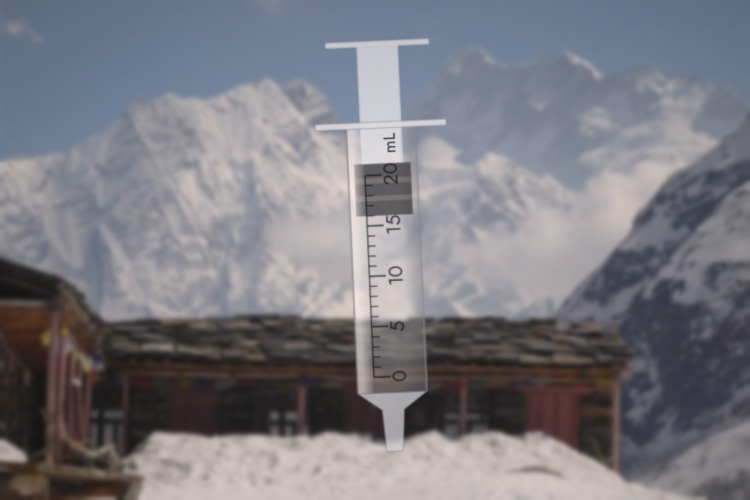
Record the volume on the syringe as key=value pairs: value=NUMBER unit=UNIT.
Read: value=16 unit=mL
